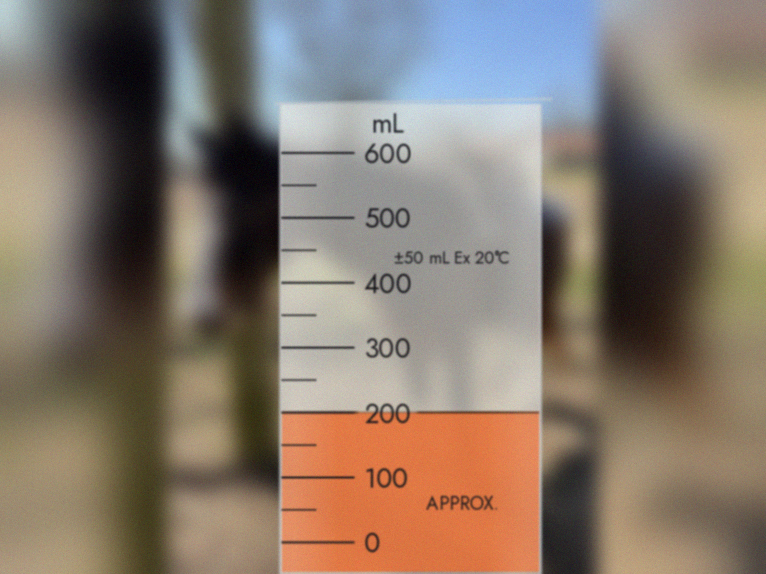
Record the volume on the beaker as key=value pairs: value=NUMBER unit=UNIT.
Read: value=200 unit=mL
